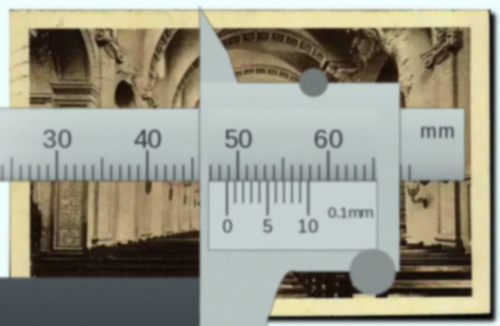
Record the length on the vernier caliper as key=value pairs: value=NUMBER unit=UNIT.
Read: value=48.8 unit=mm
